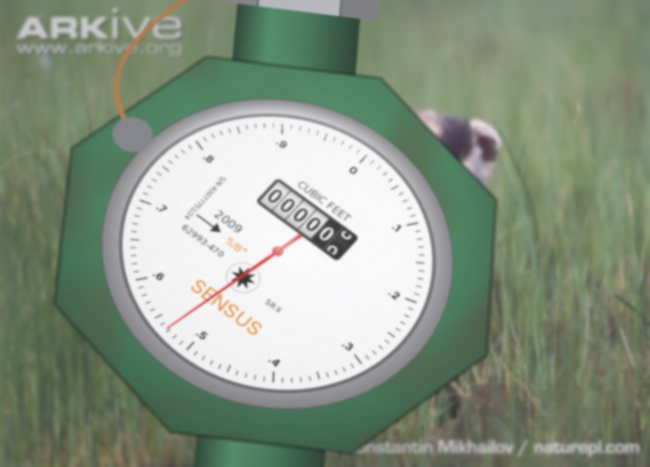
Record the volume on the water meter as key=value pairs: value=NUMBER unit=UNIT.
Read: value=8.53 unit=ft³
